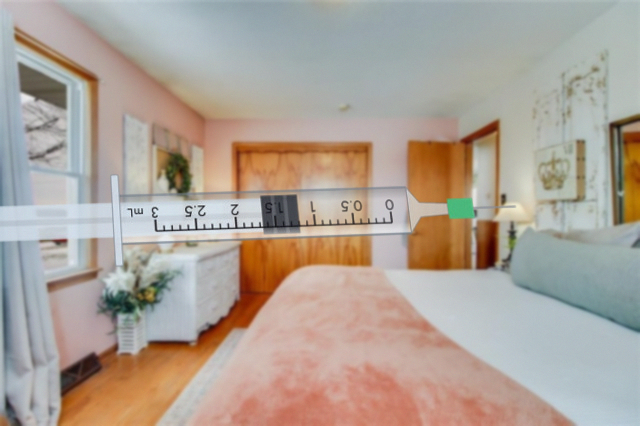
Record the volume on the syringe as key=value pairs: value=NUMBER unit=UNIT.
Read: value=1.2 unit=mL
